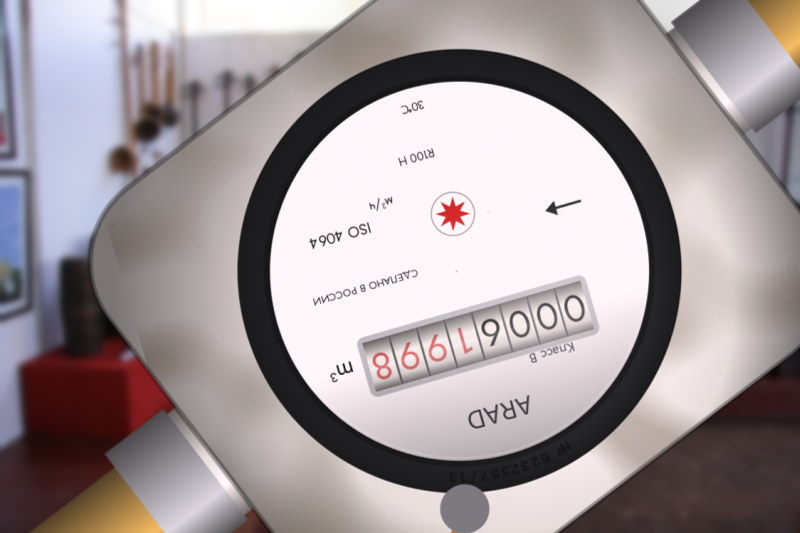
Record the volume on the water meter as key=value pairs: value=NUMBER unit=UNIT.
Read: value=6.1998 unit=m³
